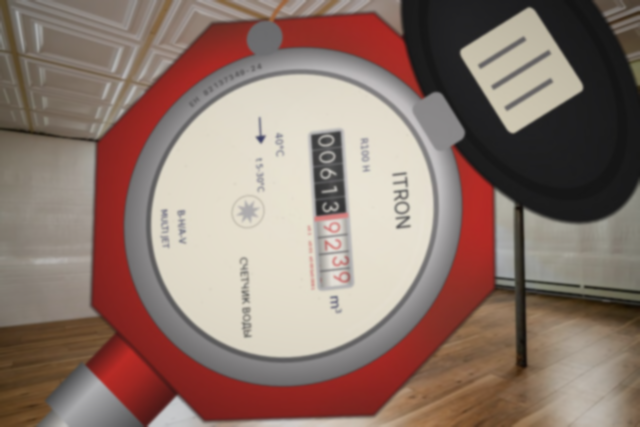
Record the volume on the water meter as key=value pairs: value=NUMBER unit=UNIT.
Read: value=613.9239 unit=m³
